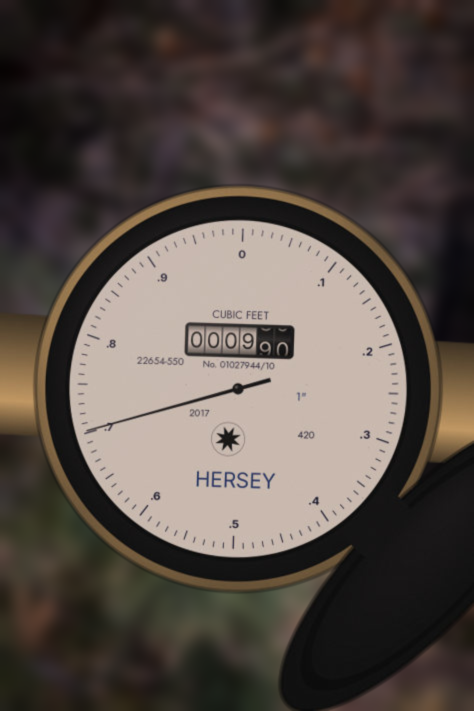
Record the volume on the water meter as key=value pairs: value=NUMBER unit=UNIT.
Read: value=989.70 unit=ft³
